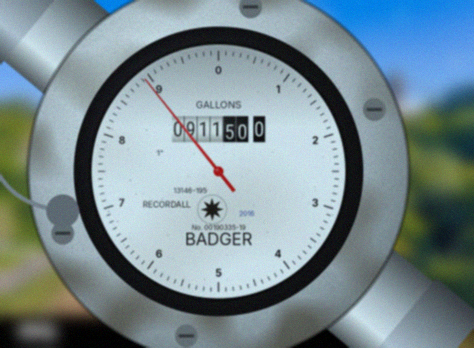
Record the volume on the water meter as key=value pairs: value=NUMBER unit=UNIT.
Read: value=911498.9 unit=gal
